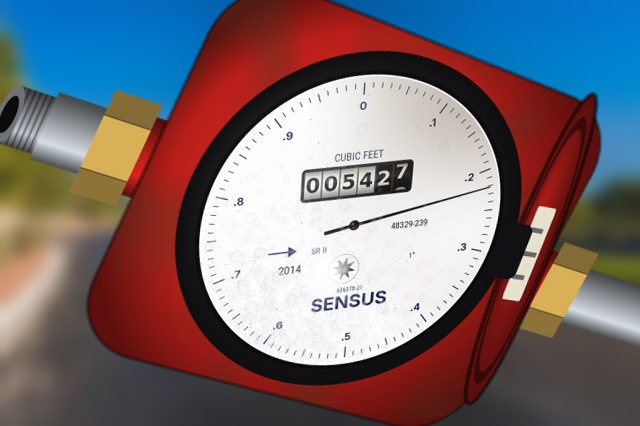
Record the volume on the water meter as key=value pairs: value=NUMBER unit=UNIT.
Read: value=5427.22 unit=ft³
